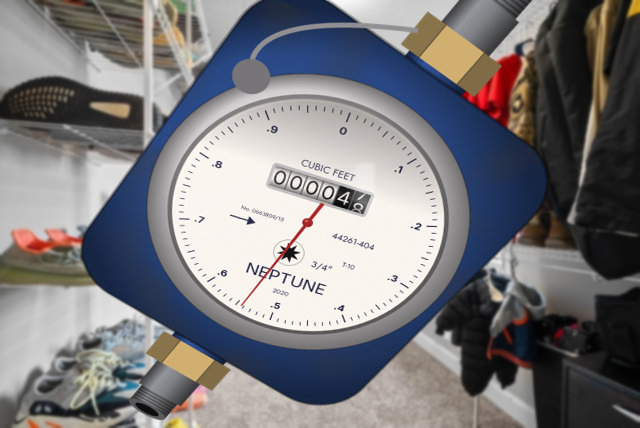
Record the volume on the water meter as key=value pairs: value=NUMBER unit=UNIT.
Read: value=47.54 unit=ft³
